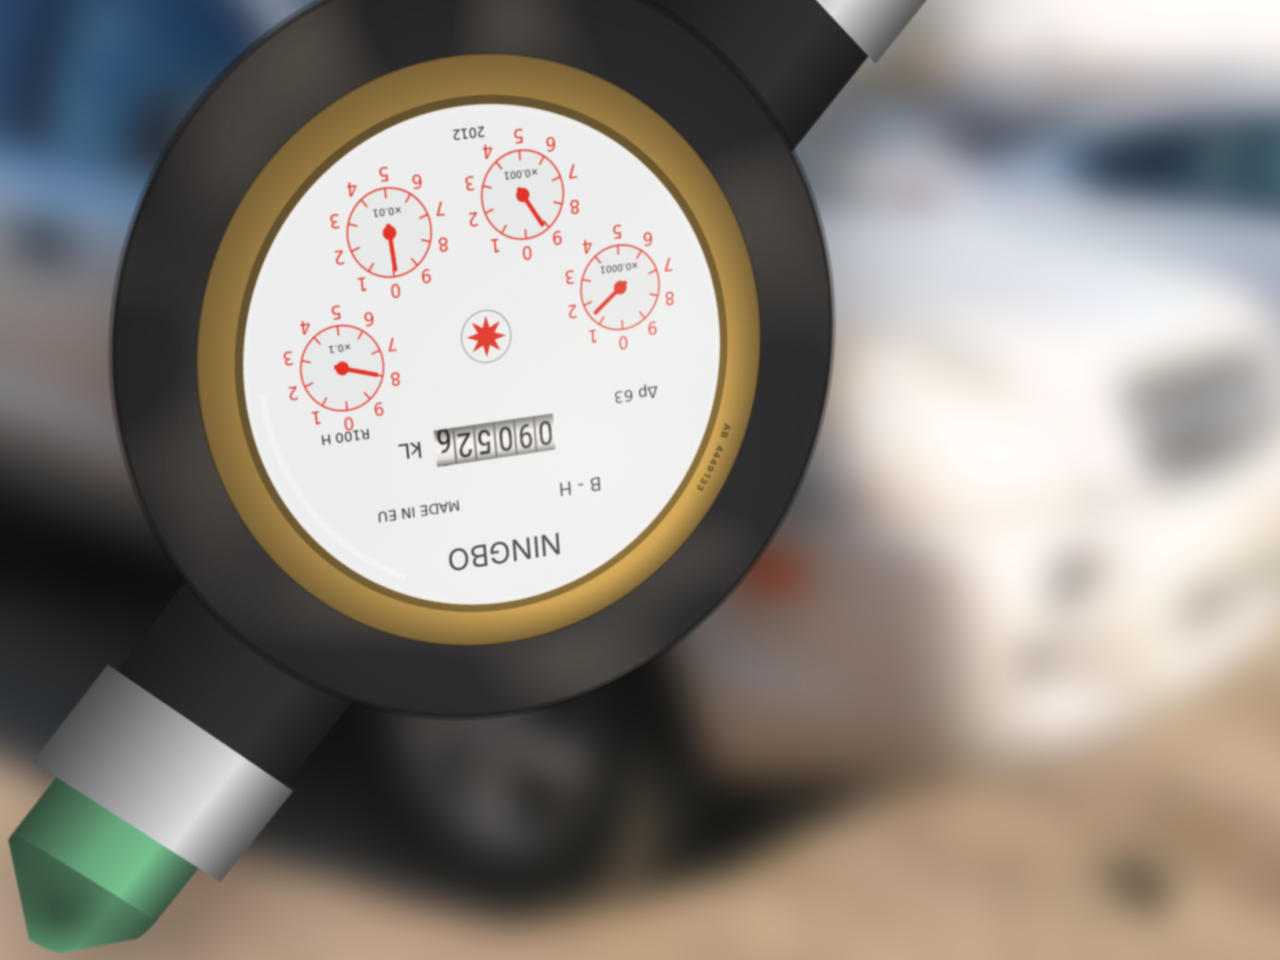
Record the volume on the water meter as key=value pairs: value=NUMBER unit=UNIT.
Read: value=90525.7991 unit=kL
